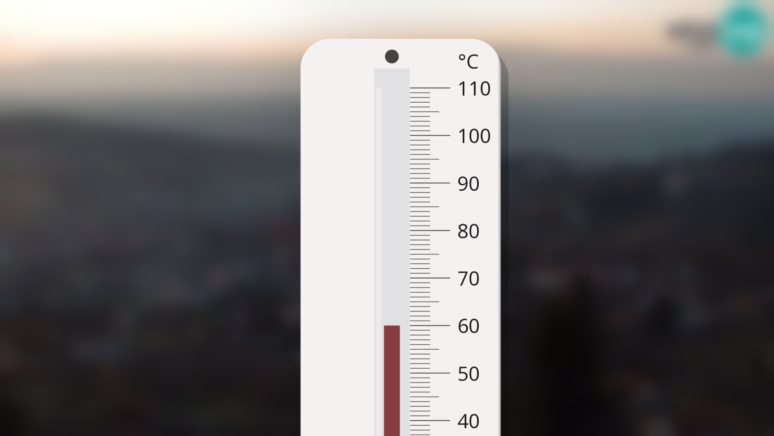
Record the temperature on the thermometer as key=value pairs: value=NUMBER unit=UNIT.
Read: value=60 unit=°C
